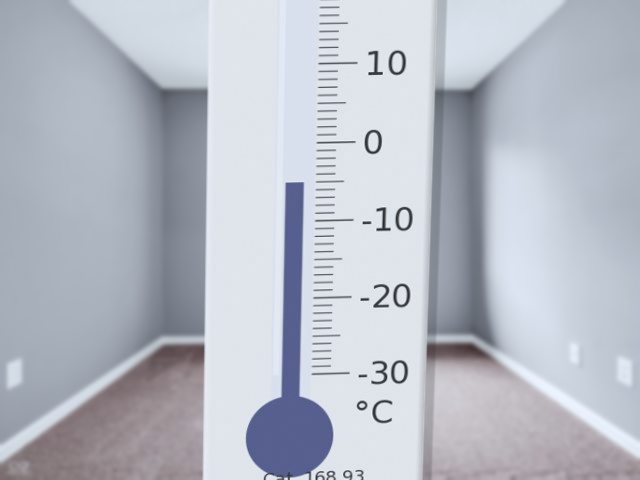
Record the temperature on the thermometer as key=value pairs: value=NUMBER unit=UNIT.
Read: value=-5 unit=°C
